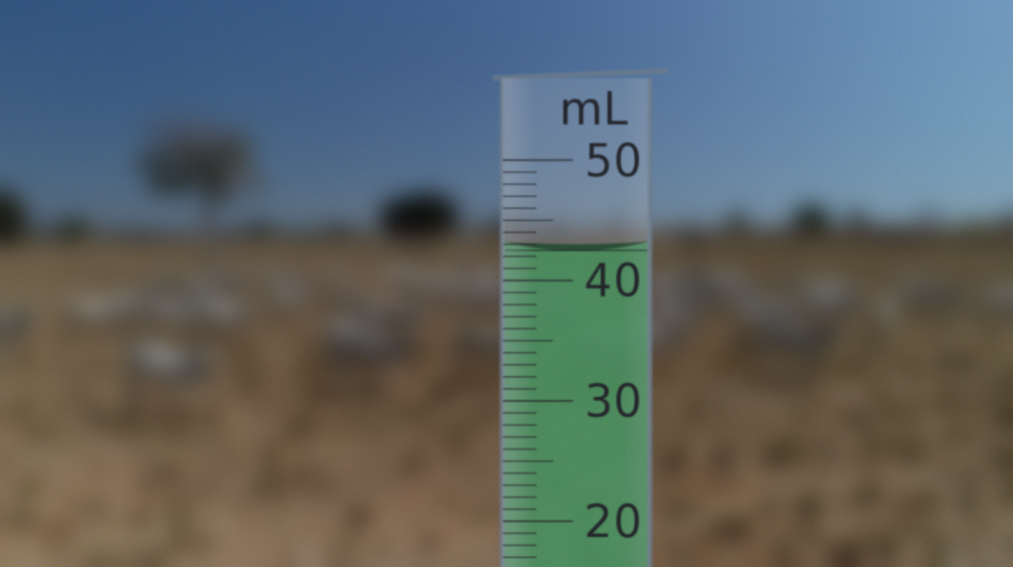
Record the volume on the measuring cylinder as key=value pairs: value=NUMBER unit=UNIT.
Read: value=42.5 unit=mL
